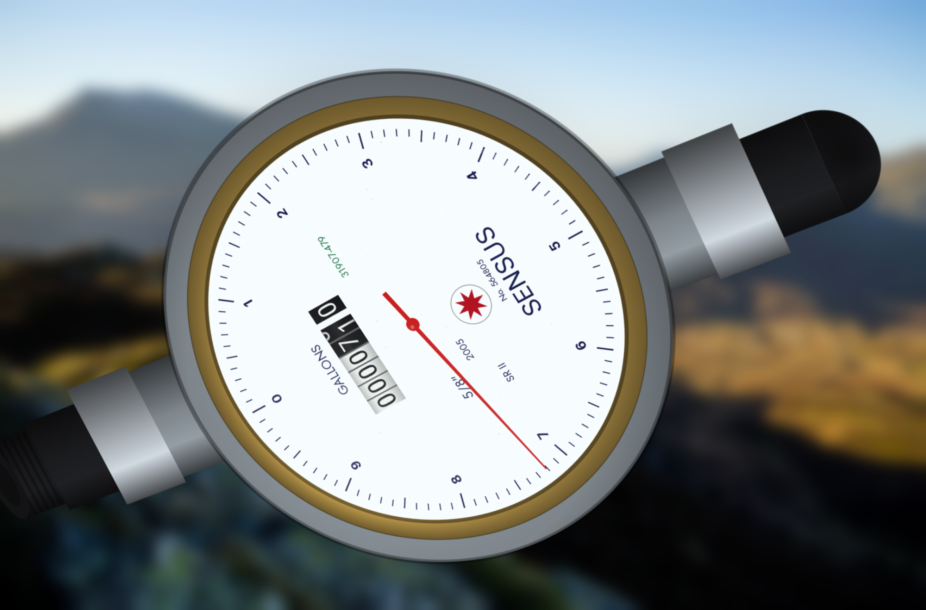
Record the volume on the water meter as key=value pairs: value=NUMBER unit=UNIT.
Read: value=707.2 unit=gal
